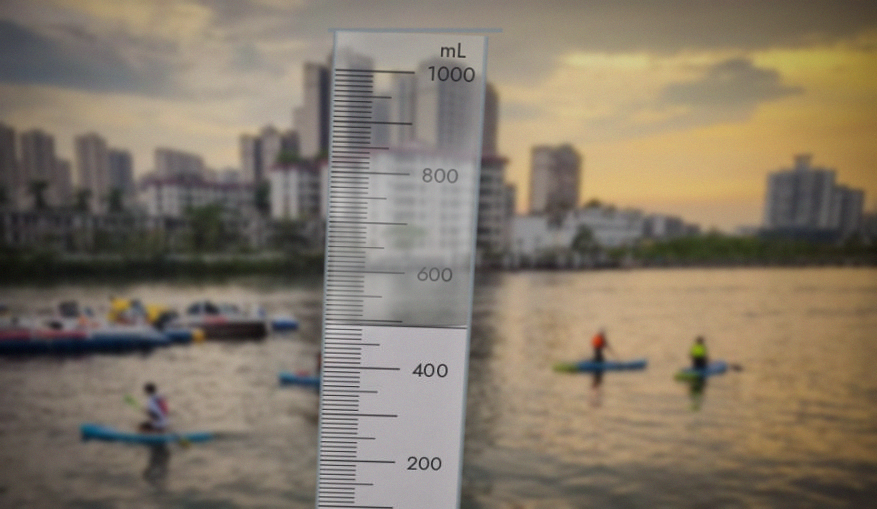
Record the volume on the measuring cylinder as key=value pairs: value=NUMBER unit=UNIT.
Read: value=490 unit=mL
